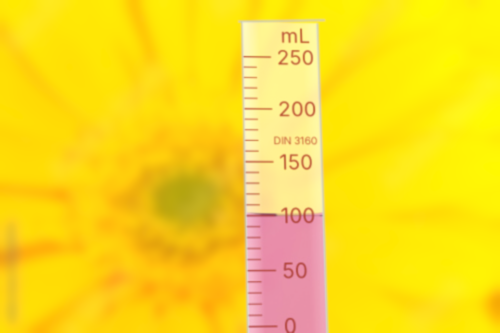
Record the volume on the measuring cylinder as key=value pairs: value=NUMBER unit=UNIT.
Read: value=100 unit=mL
